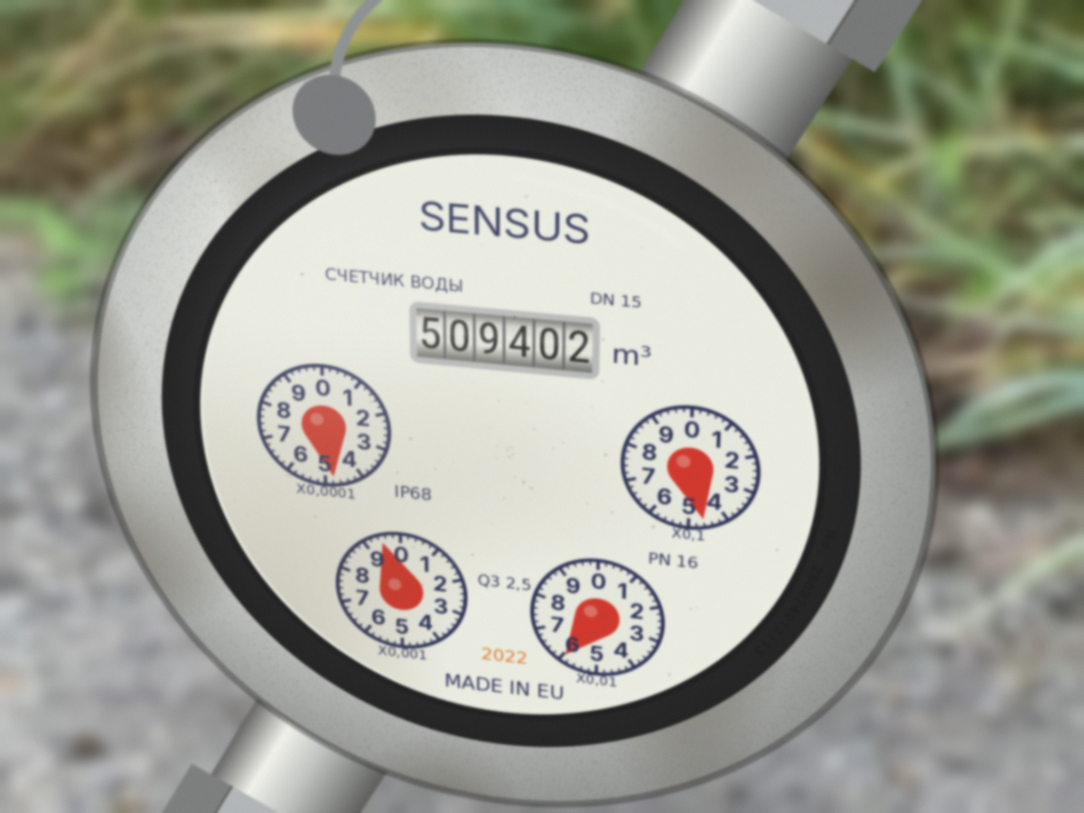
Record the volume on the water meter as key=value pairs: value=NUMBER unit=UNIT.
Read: value=509402.4594 unit=m³
